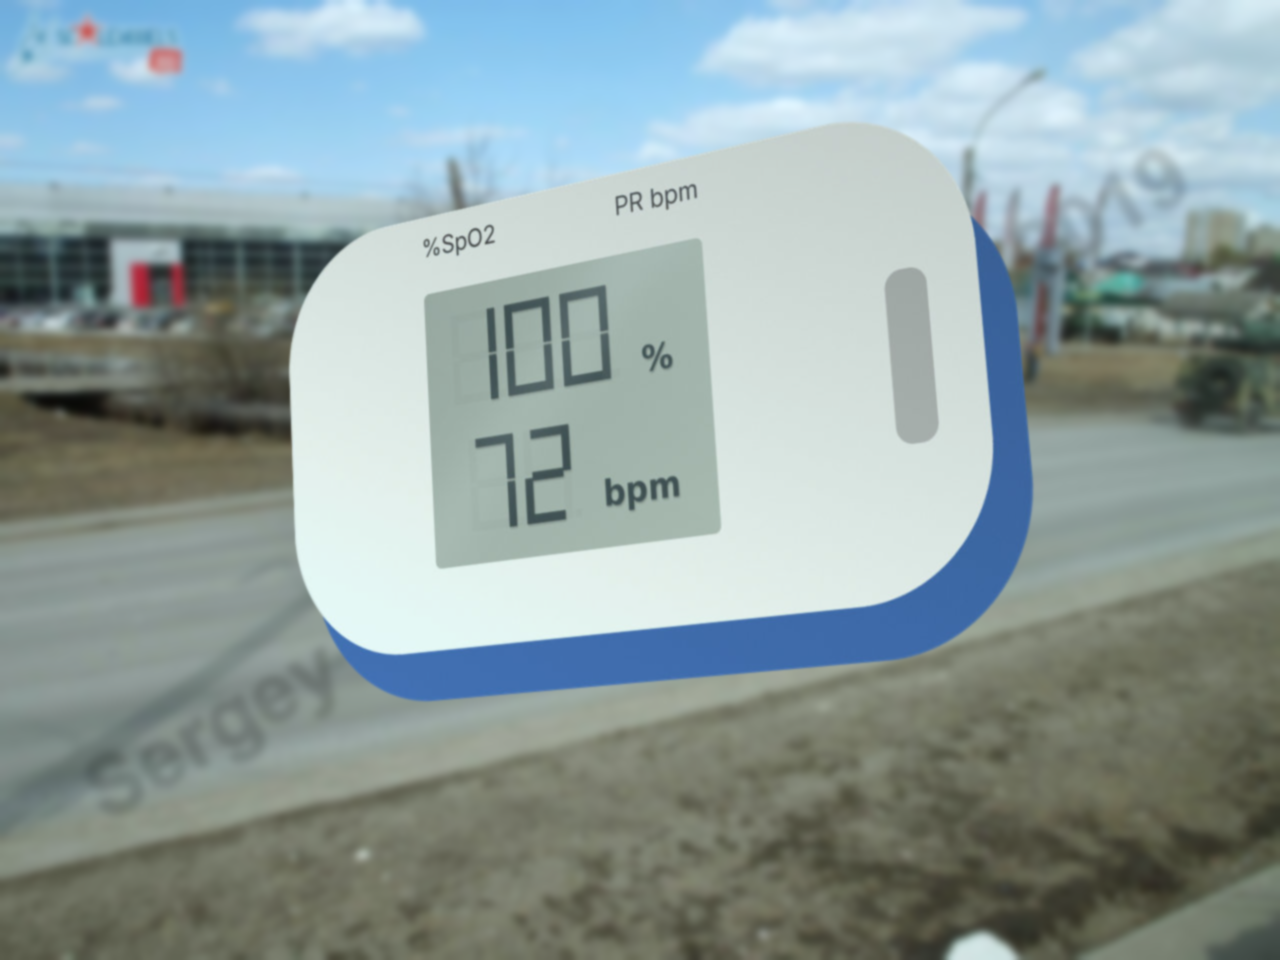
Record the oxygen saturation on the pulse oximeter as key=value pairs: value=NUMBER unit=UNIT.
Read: value=100 unit=%
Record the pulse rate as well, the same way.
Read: value=72 unit=bpm
